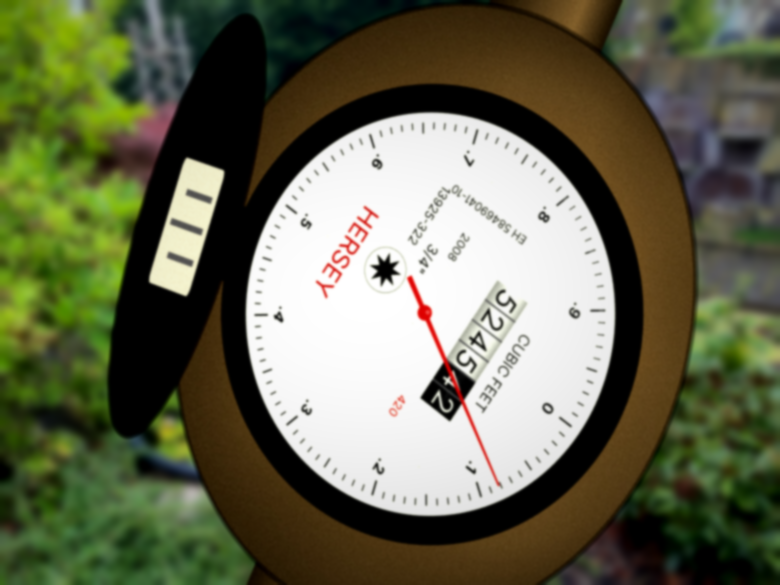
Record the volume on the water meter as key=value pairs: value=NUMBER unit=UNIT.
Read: value=524542.08 unit=ft³
